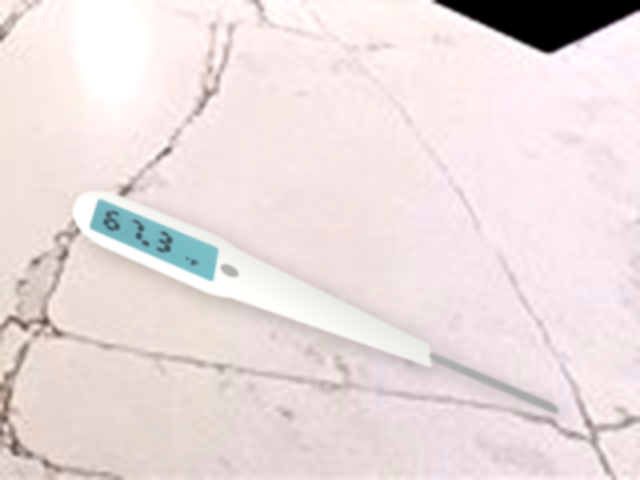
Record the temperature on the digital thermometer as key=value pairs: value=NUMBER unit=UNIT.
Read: value=67.3 unit=°F
